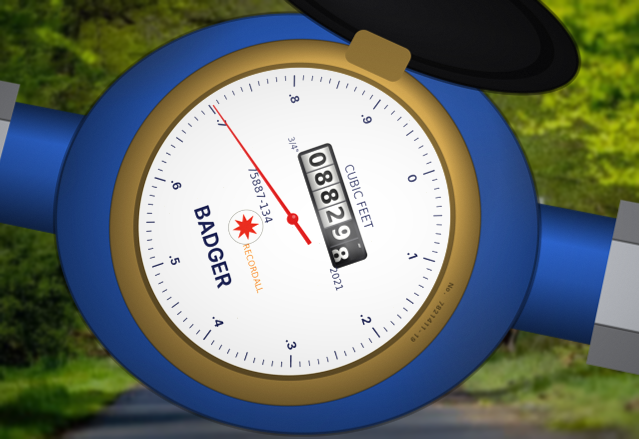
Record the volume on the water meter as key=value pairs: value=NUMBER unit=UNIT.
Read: value=88297.70 unit=ft³
